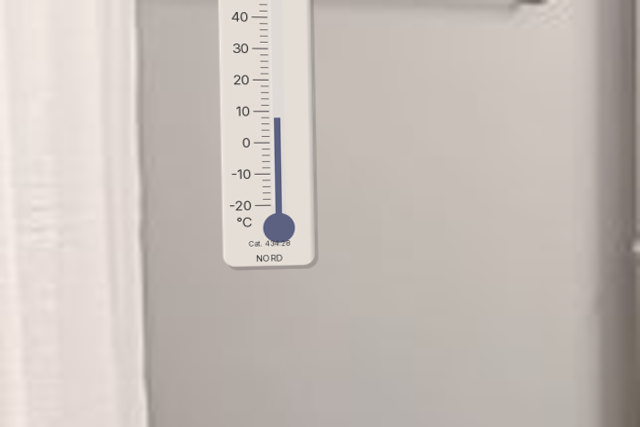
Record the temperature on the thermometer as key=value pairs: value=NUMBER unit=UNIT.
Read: value=8 unit=°C
